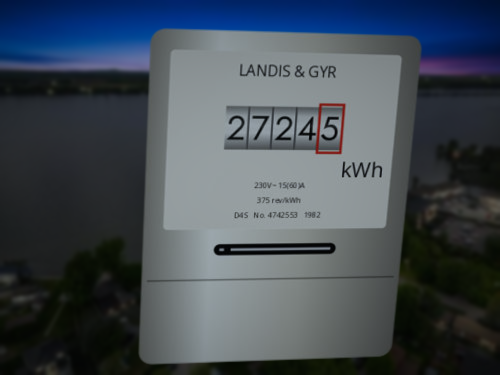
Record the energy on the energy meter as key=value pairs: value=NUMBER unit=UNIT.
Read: value=2724.5 unit=kWh
